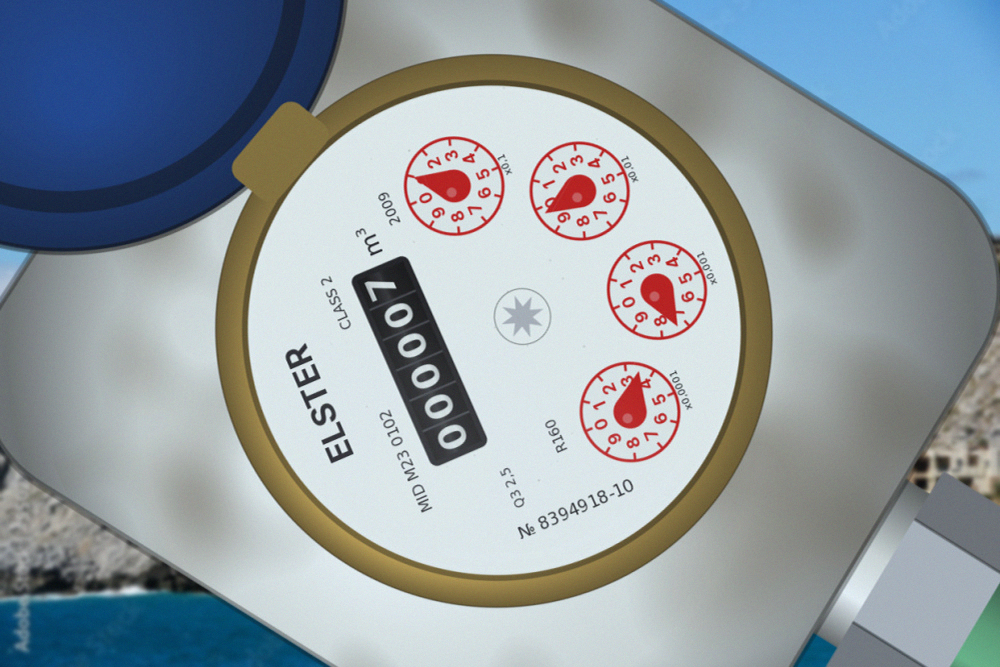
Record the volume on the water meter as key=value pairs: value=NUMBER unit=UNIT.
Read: value=7.0973 unit=m³
